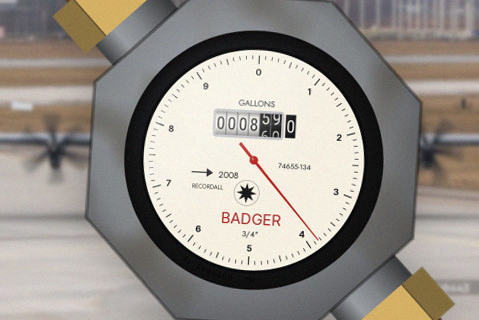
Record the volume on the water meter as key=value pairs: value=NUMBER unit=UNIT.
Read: value=8593.8 unit=gal
